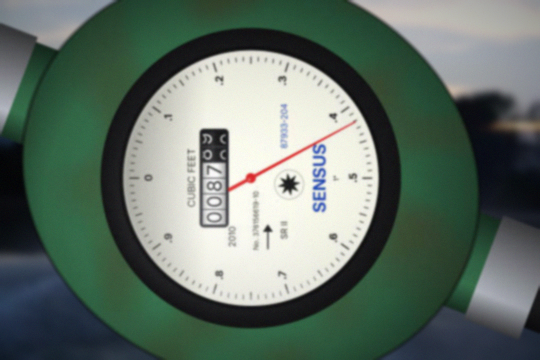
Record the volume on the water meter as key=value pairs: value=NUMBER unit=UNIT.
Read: value=8789.42 unit=ft³
